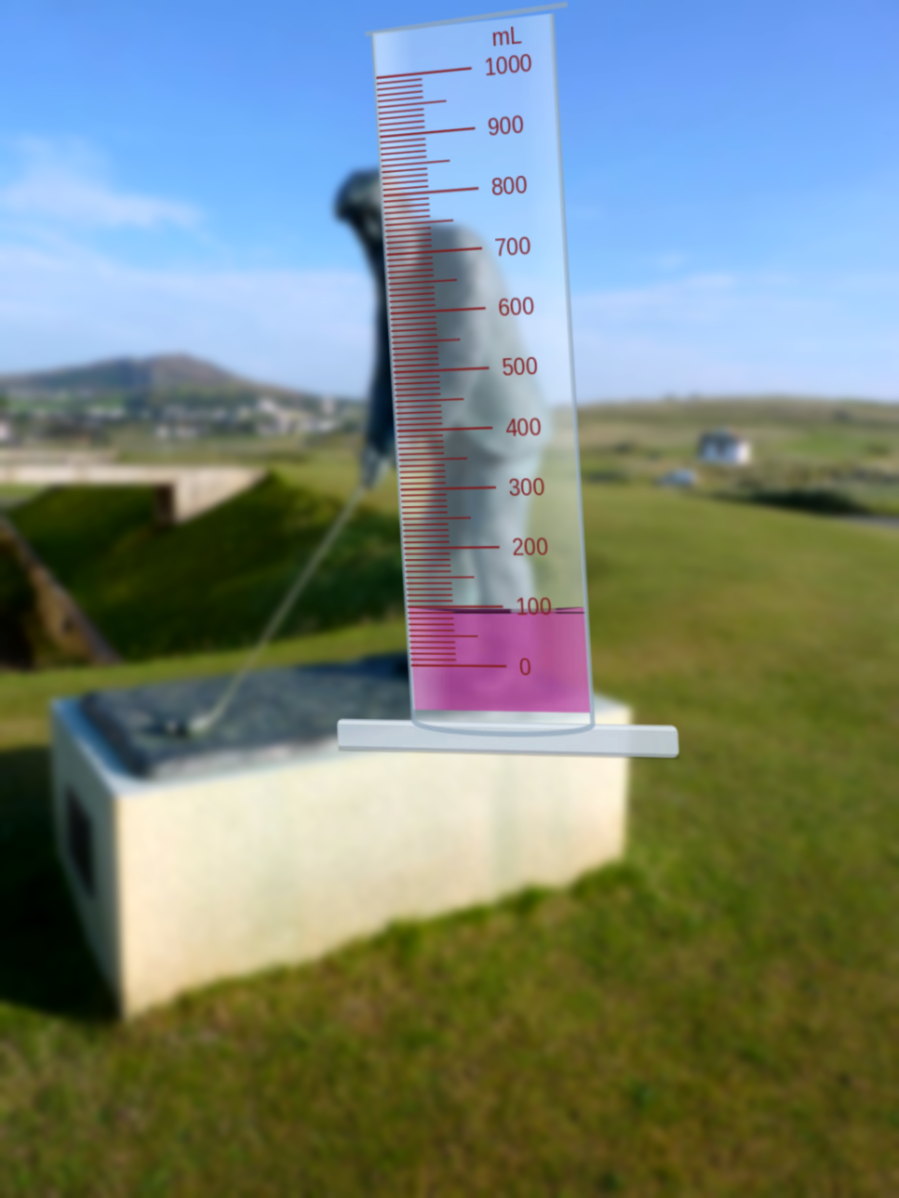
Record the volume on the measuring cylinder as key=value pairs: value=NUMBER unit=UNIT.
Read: value=90 unit=mL
